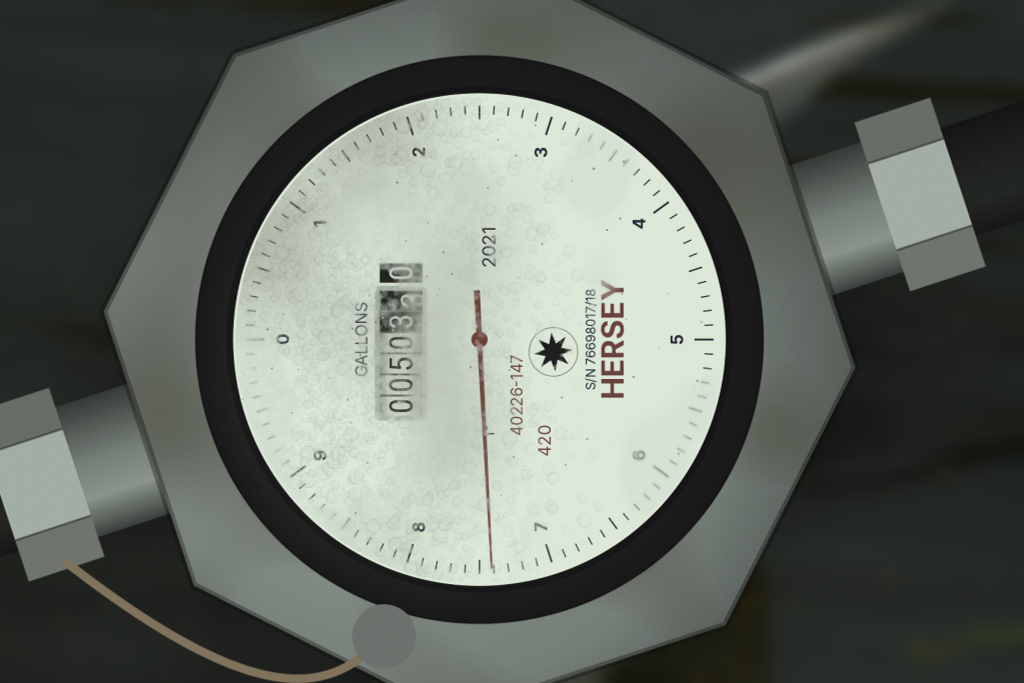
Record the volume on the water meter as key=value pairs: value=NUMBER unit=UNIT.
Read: value=50327.4 unit=gal
